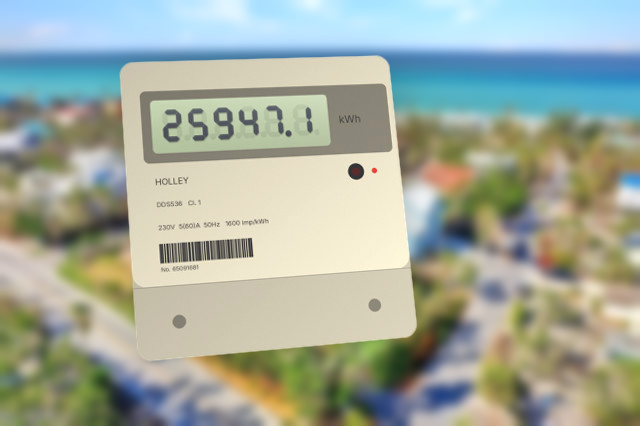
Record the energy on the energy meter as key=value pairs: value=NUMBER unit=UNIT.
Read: value=25947.1 unit=kWh
